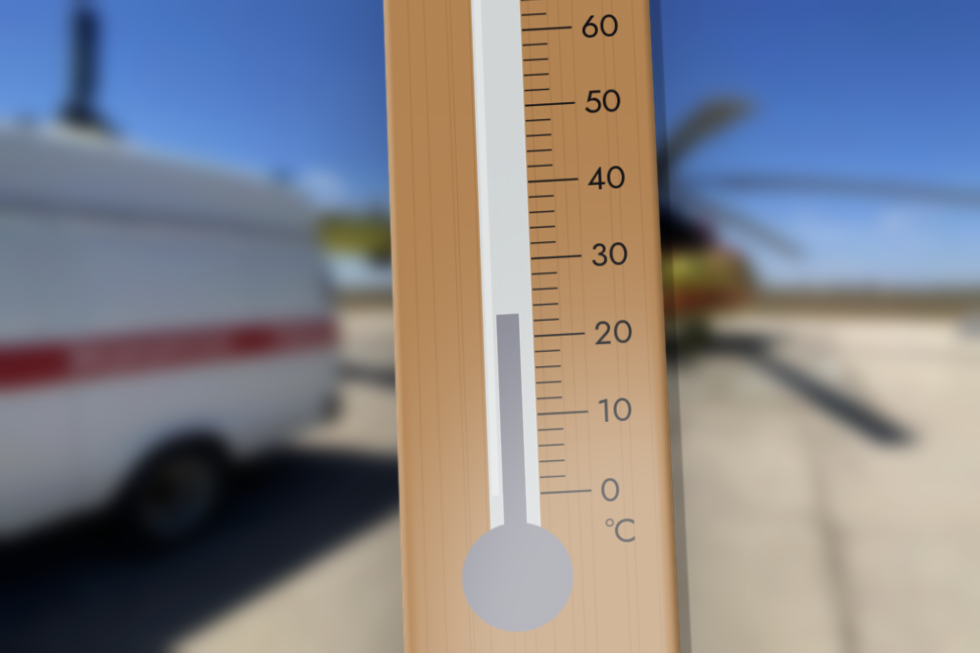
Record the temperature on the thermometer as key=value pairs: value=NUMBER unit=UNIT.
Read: value=23 unit=°C
